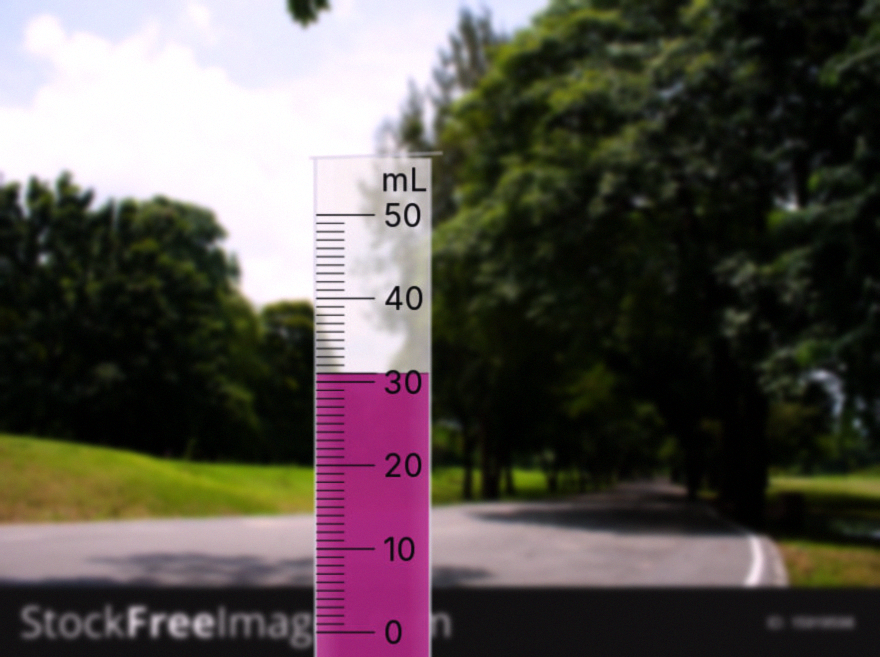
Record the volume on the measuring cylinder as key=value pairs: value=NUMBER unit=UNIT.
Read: value=31 unit=mL
